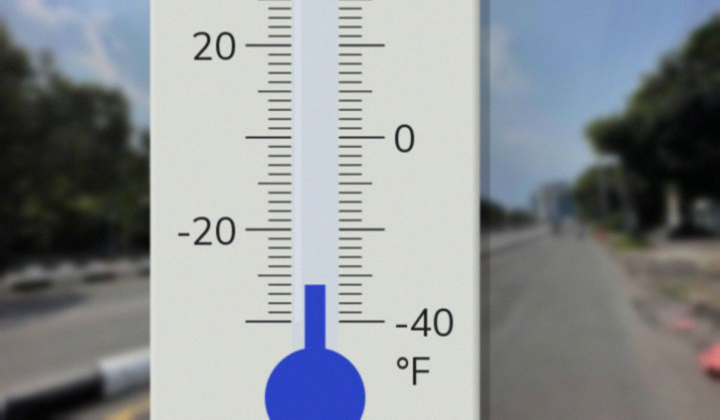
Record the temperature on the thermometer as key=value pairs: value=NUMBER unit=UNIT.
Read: value=-32 unit=°F
